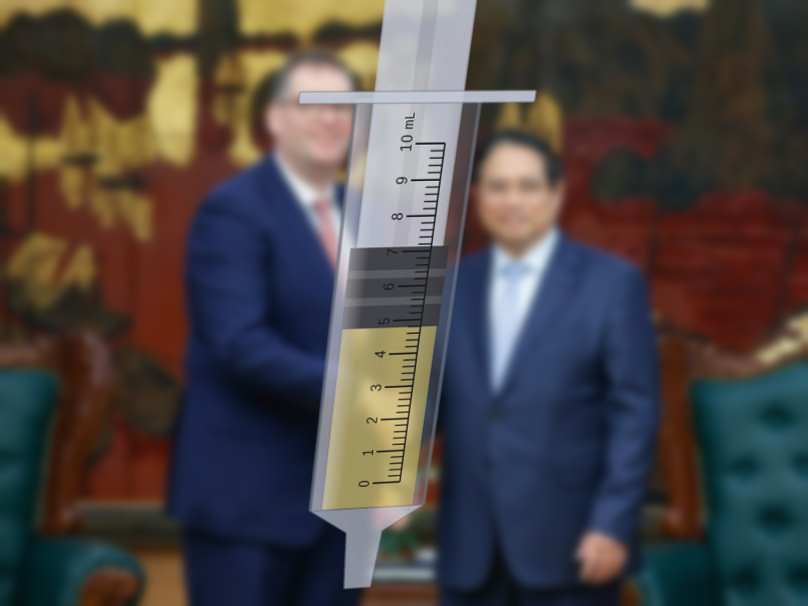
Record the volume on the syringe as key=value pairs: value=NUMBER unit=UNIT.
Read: value=4.8 unit=mL
